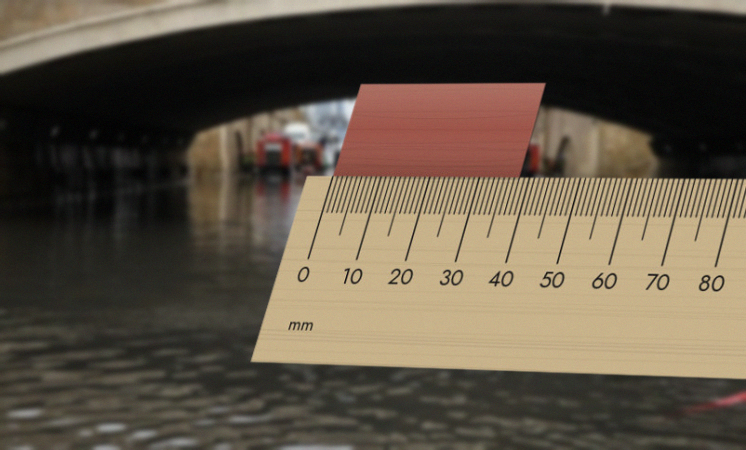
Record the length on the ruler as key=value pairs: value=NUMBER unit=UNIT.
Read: value=38 unit=mm
